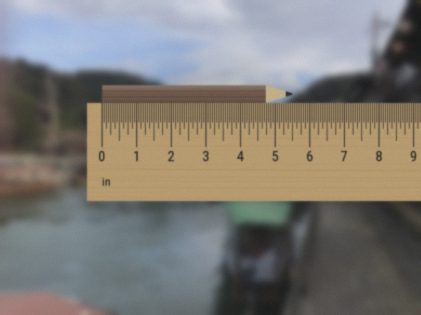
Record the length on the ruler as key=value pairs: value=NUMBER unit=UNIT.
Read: value=5.5 unit=in
